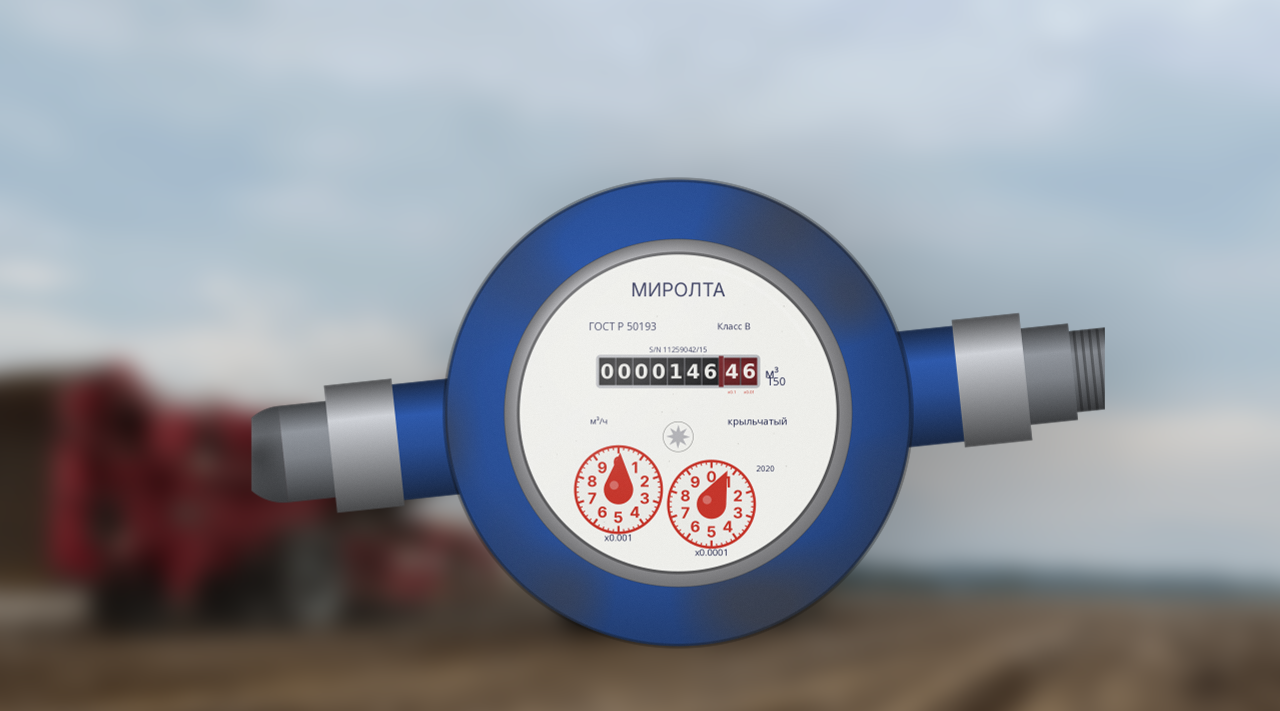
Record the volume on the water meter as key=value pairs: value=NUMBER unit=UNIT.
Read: value=146.4600 unit=m³
